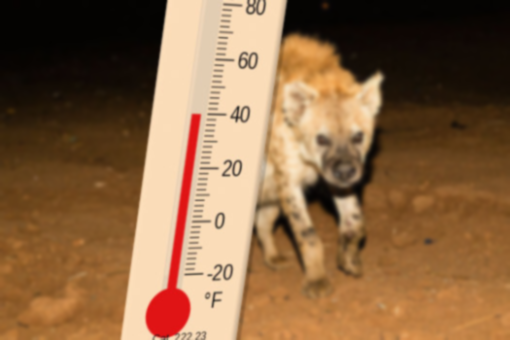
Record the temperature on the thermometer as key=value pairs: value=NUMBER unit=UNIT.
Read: value=40 unit=°F
